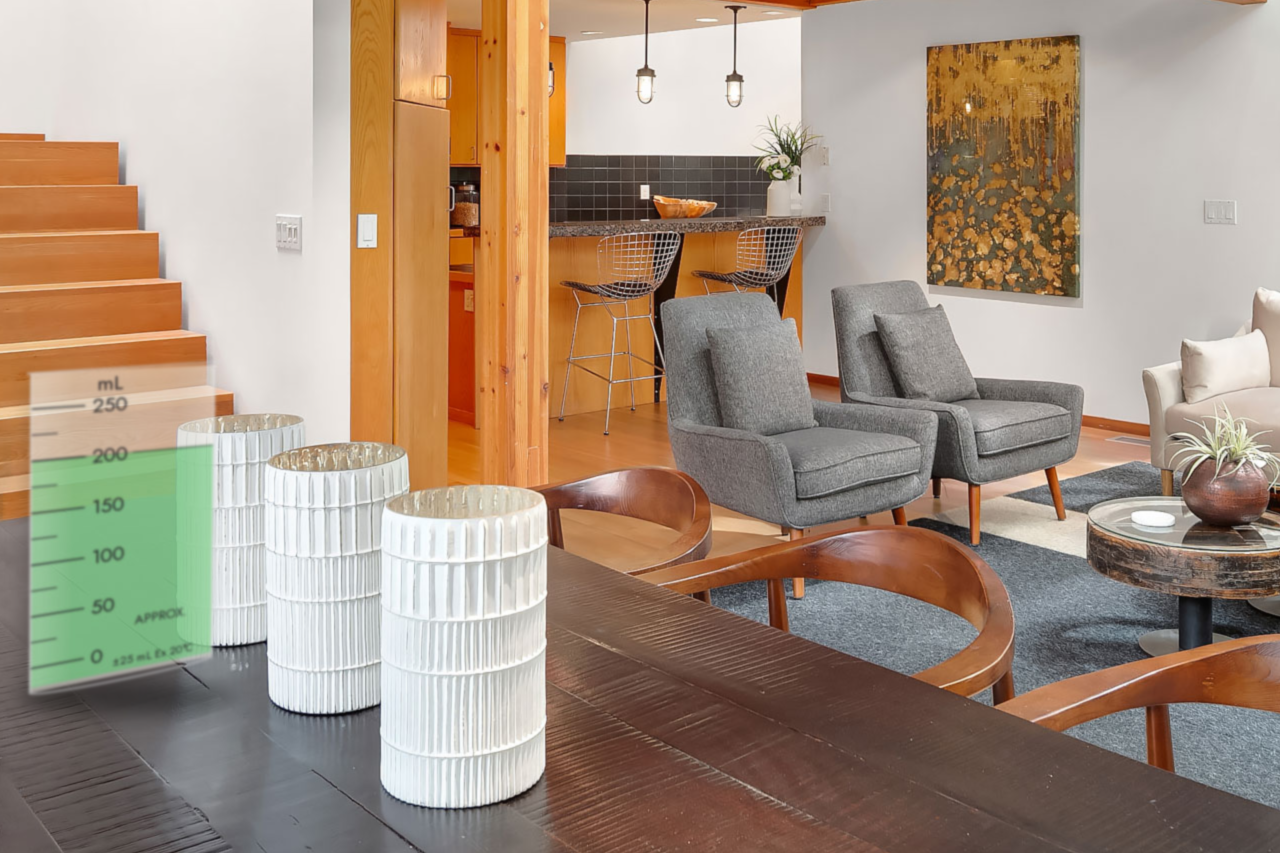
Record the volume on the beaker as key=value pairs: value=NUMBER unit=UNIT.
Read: value=200 unit=mL
